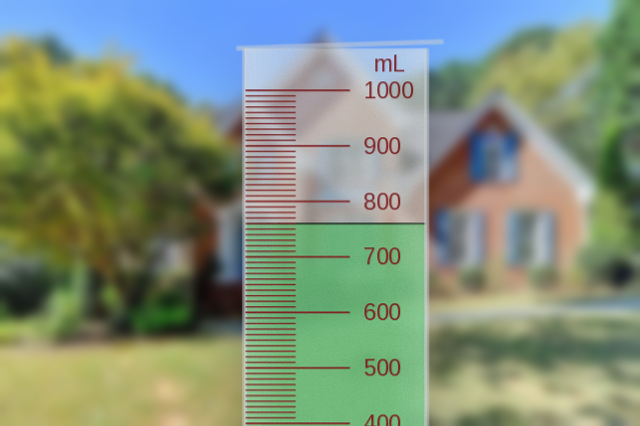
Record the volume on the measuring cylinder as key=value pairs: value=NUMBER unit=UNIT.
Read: value=760 unit=mL
